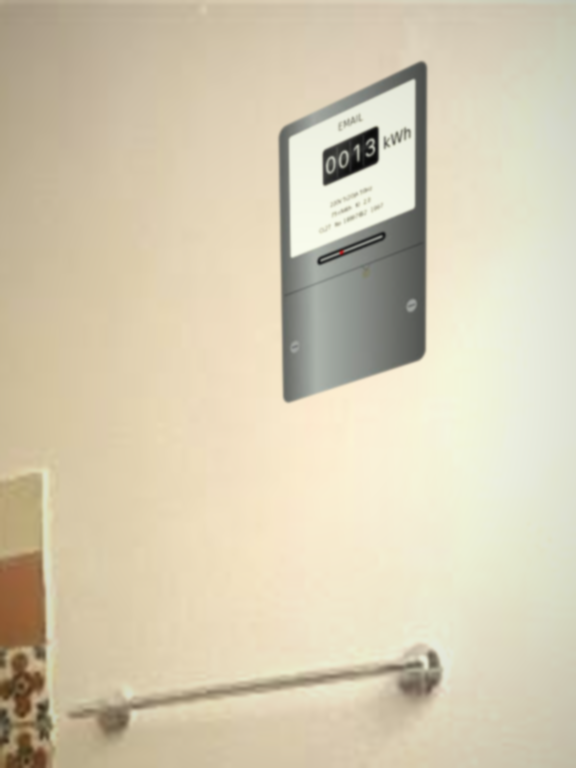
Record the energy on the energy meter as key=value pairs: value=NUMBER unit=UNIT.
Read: value=13 unit=kWh
